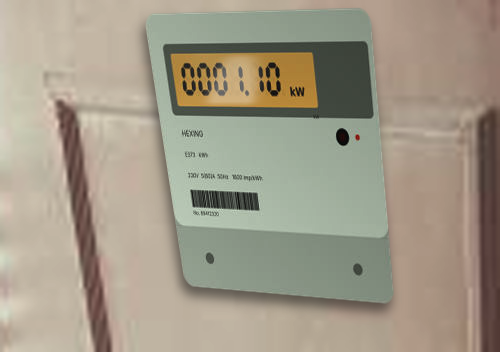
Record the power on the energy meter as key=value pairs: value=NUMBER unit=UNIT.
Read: value=1.10 unit=kW
